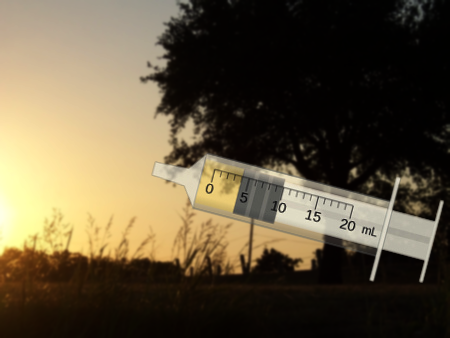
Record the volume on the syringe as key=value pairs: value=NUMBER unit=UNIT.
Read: value=4 unit=mL
